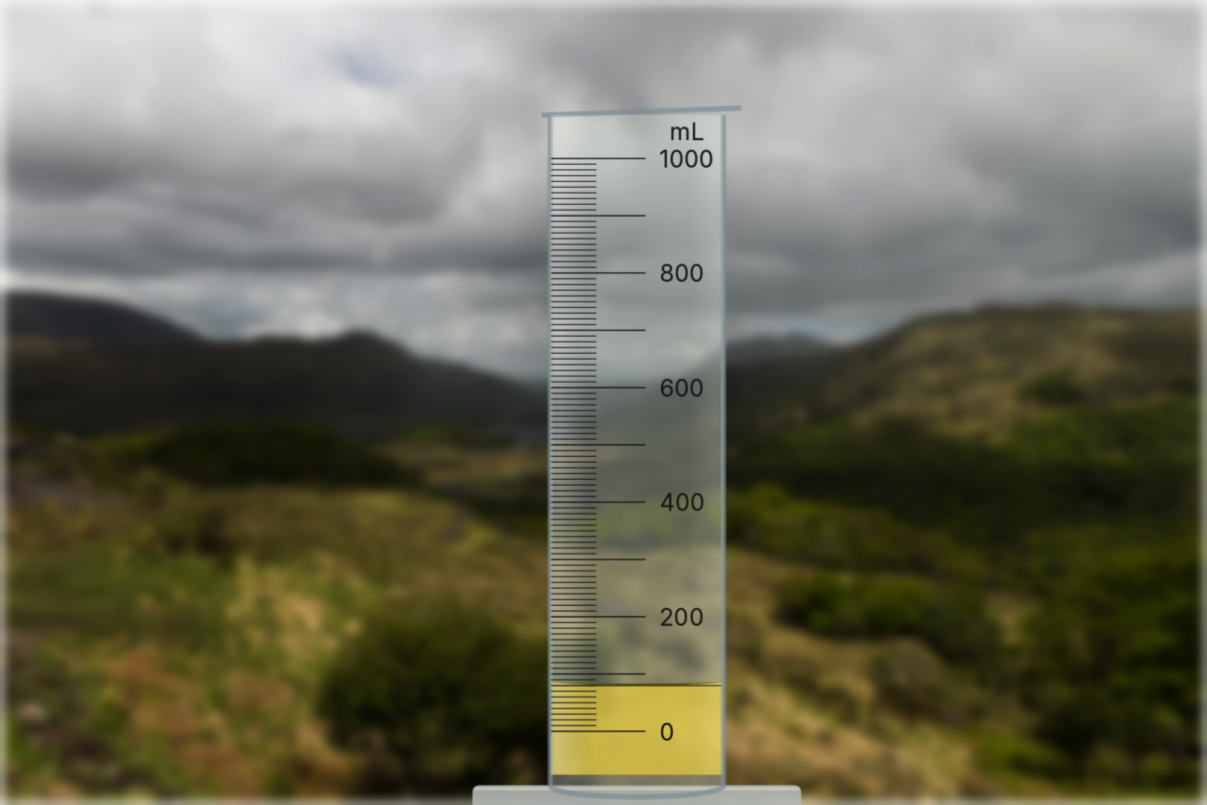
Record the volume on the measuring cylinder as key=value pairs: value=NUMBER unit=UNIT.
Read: value=80 unit=mL
